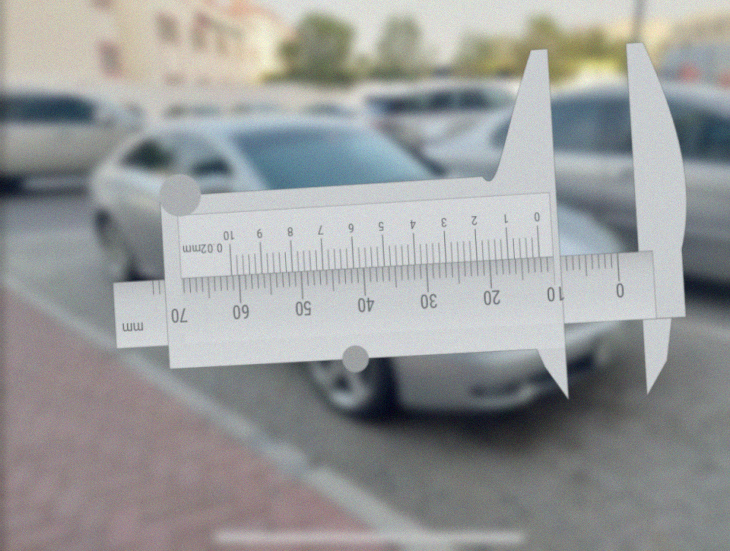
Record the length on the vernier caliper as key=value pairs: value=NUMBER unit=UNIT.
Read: value=12.2 unit=mm
